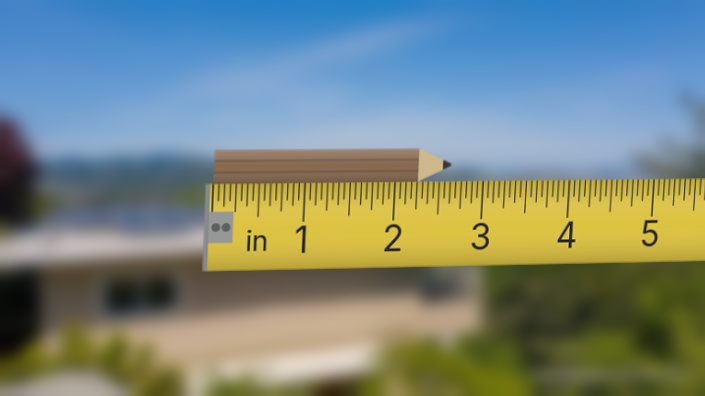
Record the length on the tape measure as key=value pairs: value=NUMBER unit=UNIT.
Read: value=2.625 unit=in
